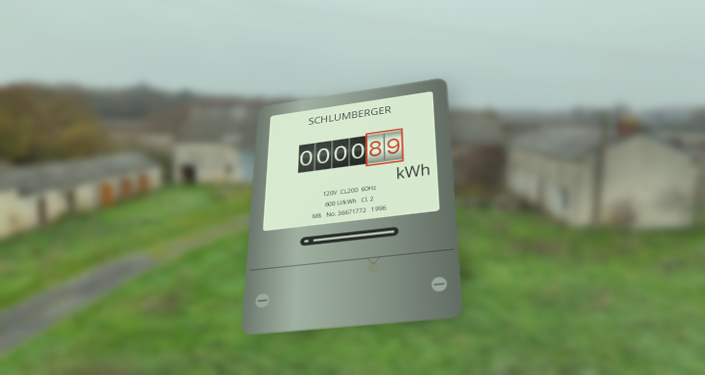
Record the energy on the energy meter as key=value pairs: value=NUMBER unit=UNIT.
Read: value=0.89 unit=kWh
